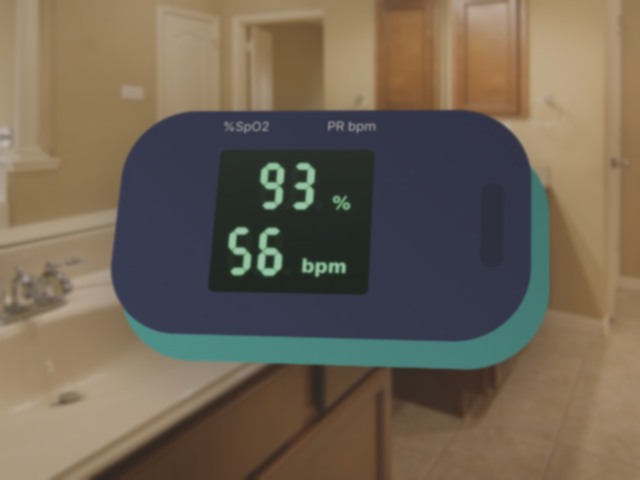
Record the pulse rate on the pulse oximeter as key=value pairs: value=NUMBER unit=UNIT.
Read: value=56 unit=bpm
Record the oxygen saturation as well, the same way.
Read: value=93 unit=%
